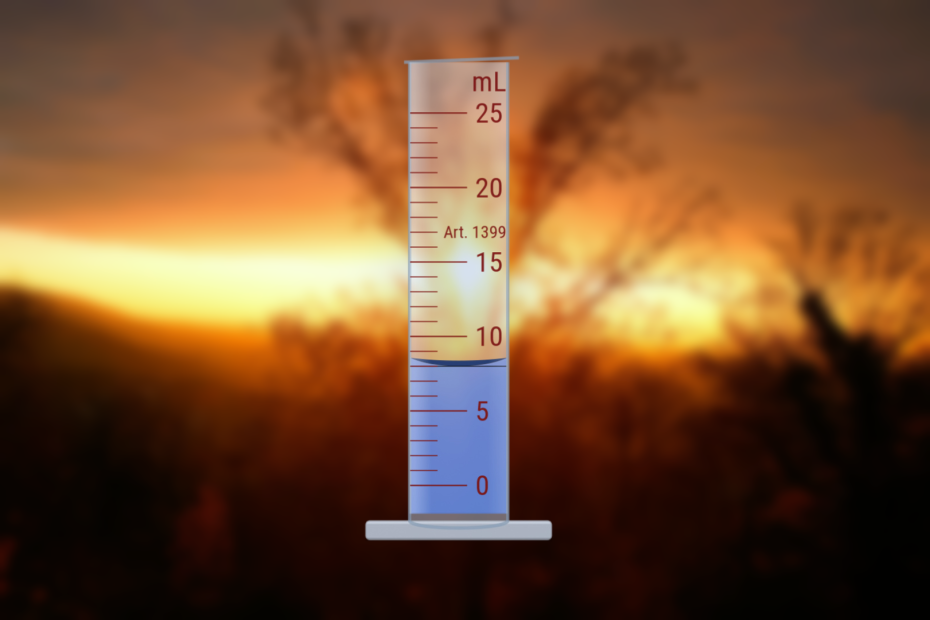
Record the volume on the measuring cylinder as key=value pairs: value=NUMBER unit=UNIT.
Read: value=8 unit=mL
